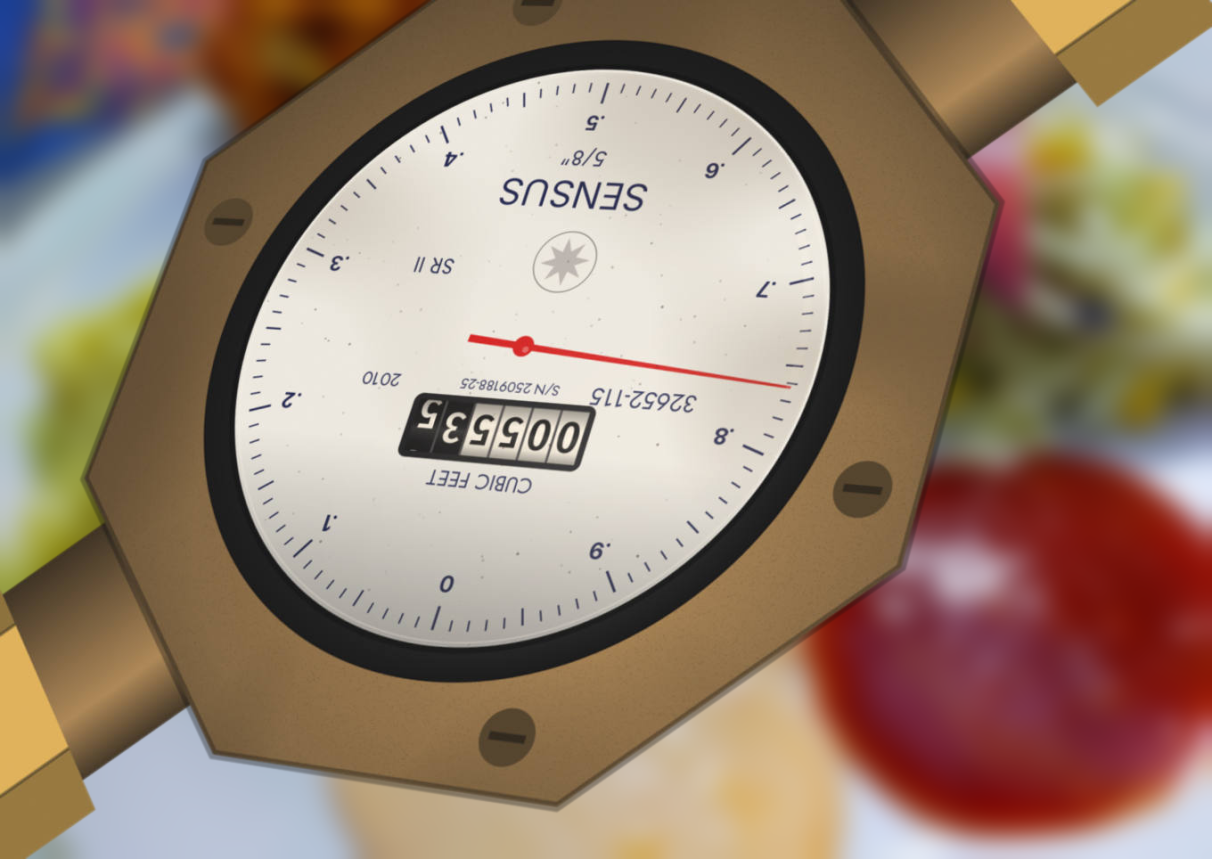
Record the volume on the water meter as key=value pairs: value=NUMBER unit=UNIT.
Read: value=5534.76 unit=ft³
